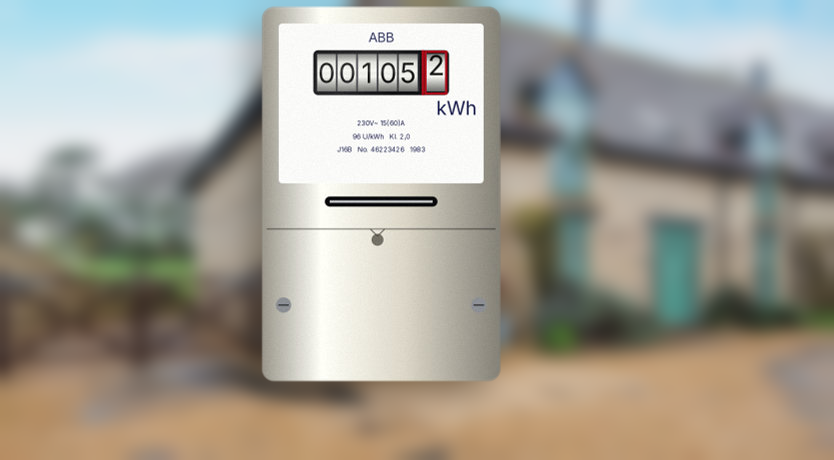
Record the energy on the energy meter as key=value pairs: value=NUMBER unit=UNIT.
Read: value=105.2 unit=kWh
